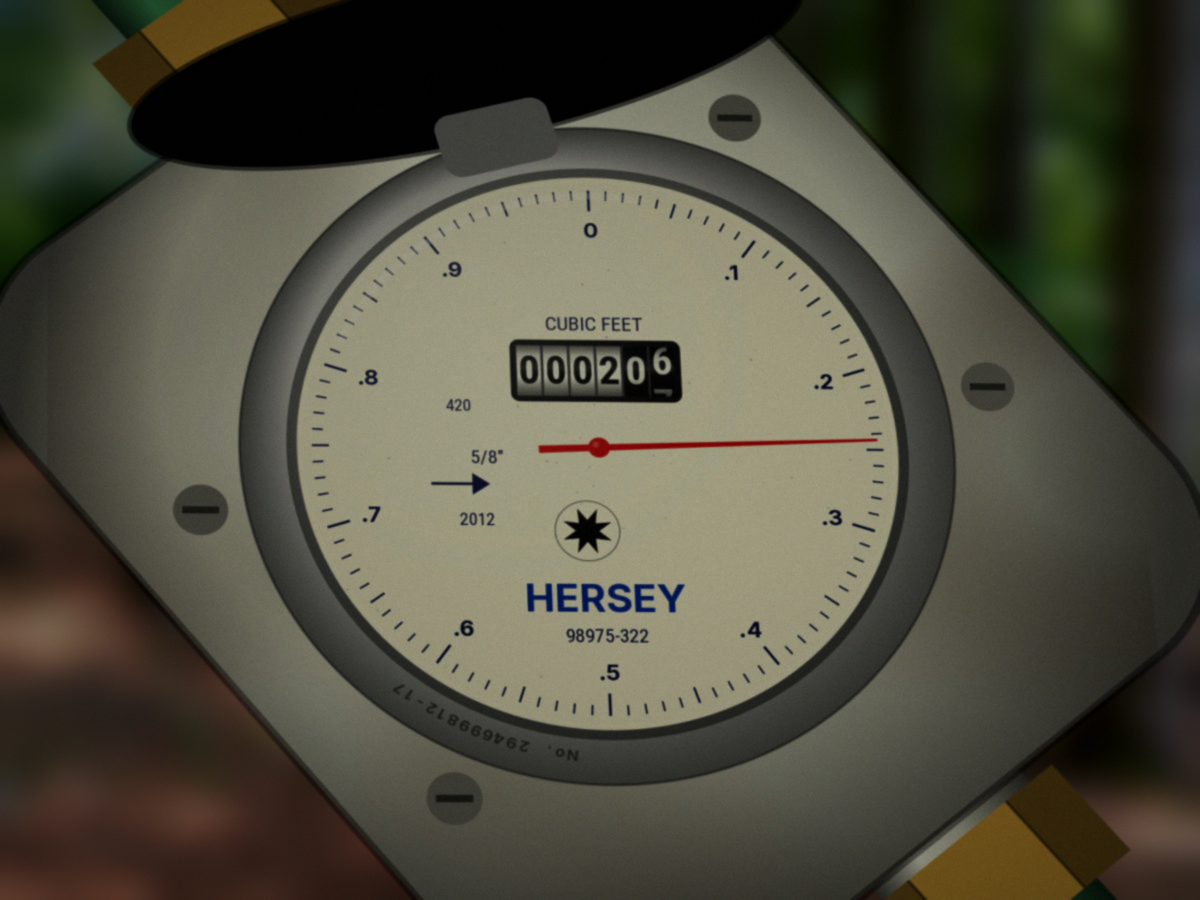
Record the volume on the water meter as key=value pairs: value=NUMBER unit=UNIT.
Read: value=206.24 unit=ft³
